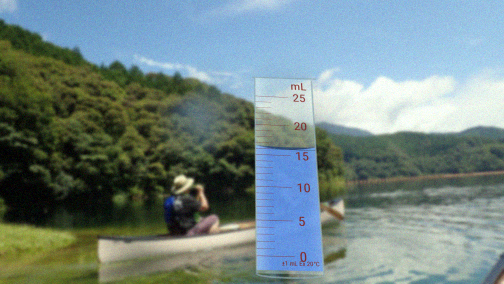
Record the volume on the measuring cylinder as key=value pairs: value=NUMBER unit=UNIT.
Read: value=16 unit=mL
